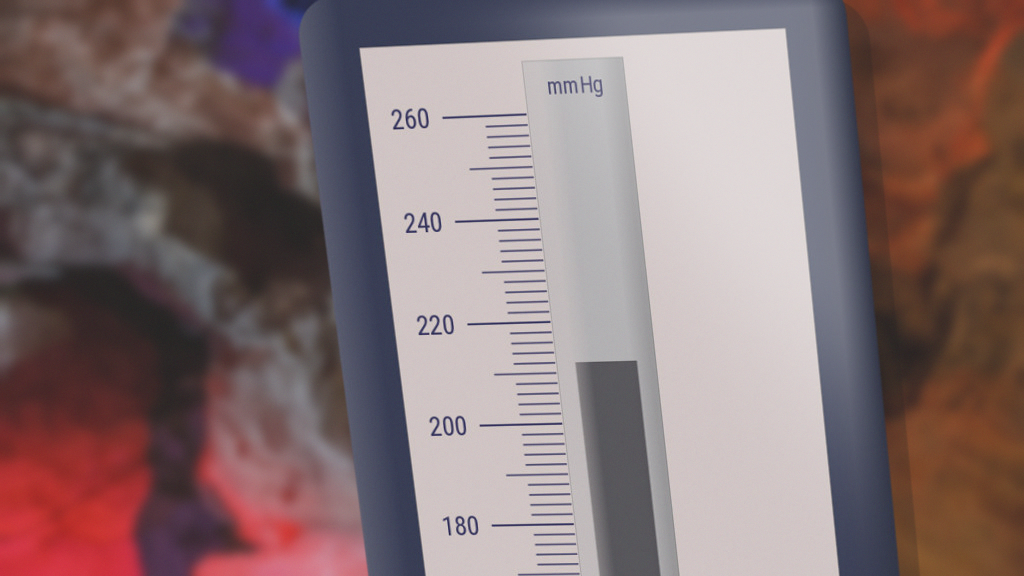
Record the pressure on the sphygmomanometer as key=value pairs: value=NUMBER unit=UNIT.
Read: value=212 unit=mmHg
